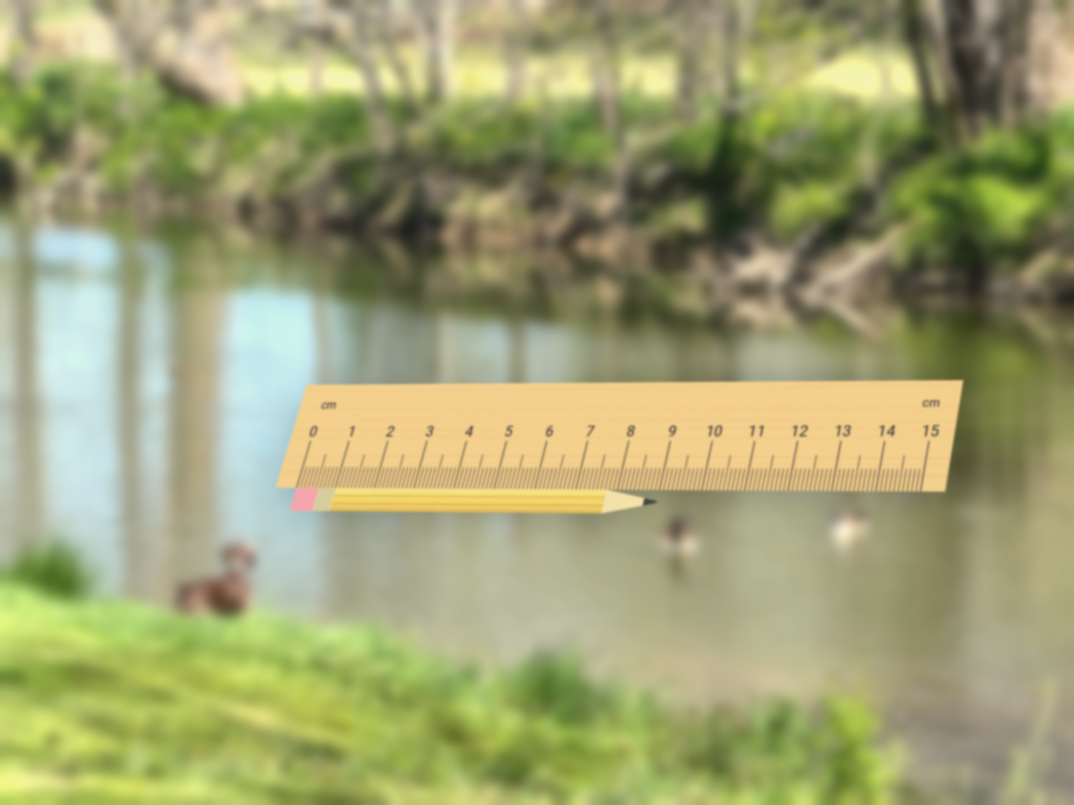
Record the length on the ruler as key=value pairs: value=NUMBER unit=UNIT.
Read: value=9 unit=cm
